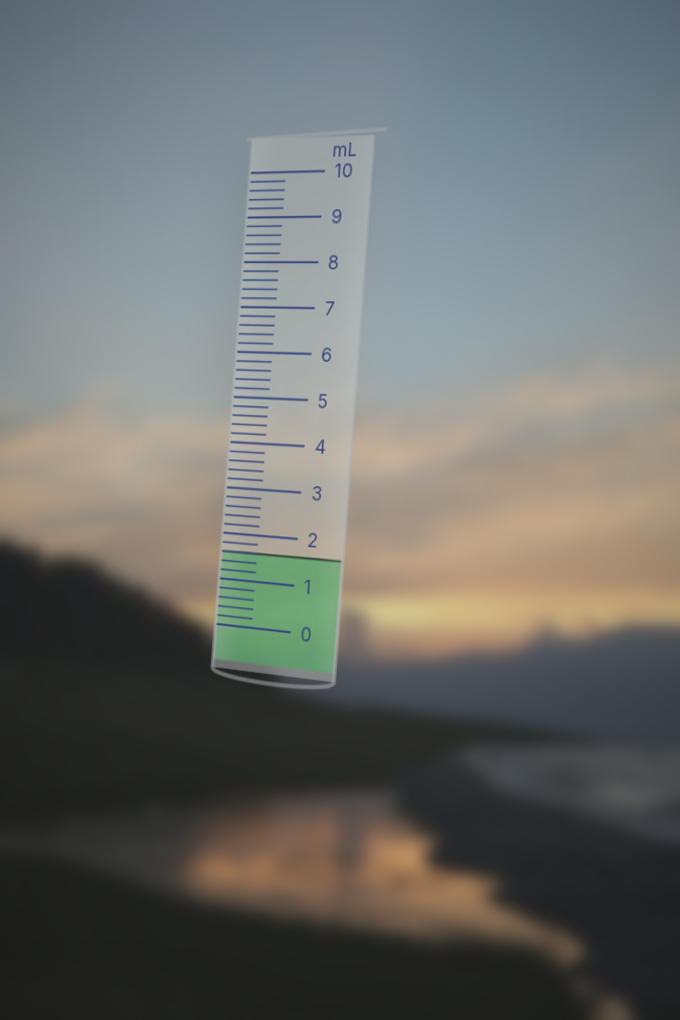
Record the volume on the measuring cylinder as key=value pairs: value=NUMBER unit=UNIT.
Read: value=1.6 unit=mL
